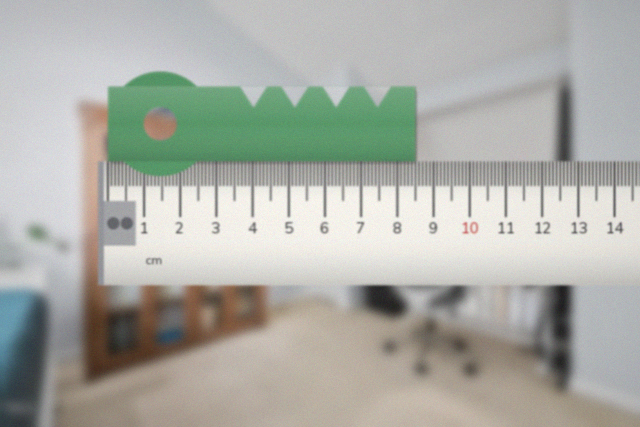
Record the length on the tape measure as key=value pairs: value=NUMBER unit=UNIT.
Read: value=8.5 unit=cm
